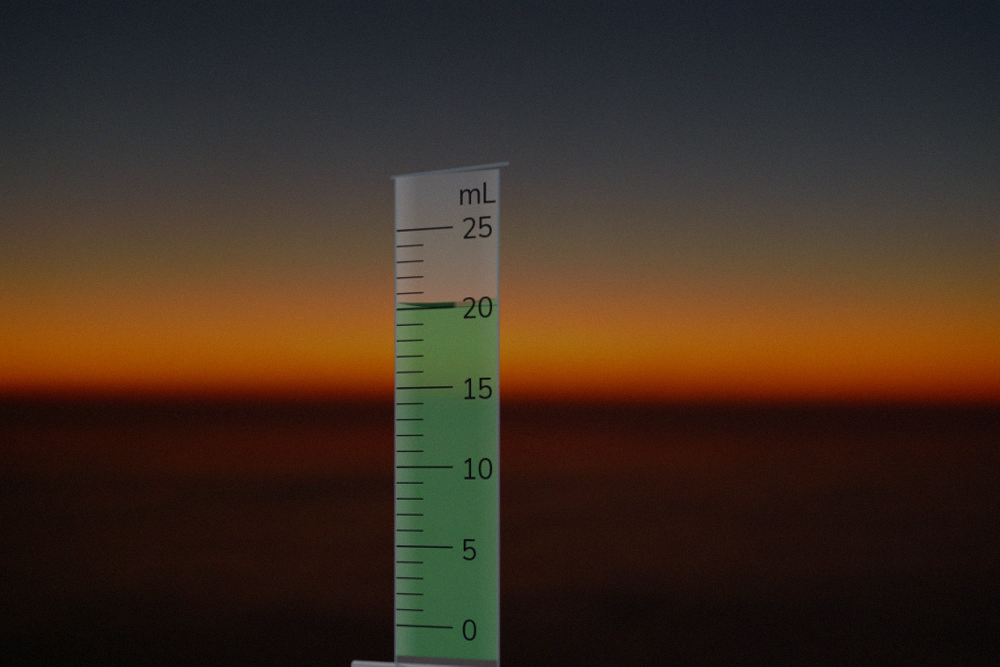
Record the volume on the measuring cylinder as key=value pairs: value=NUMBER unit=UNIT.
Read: value=20 unit=mL
